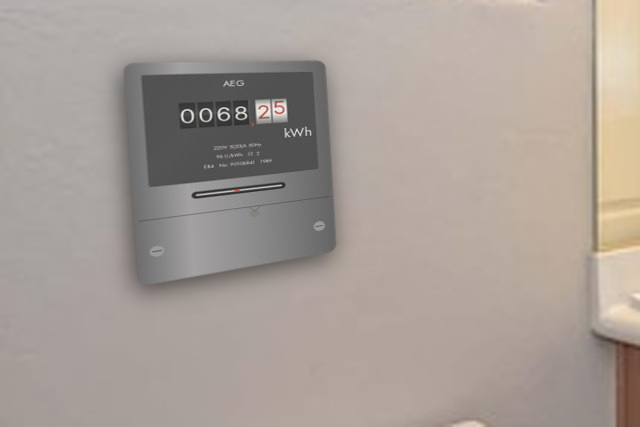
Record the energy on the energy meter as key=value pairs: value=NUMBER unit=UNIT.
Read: value=68.25 unit=kWh
